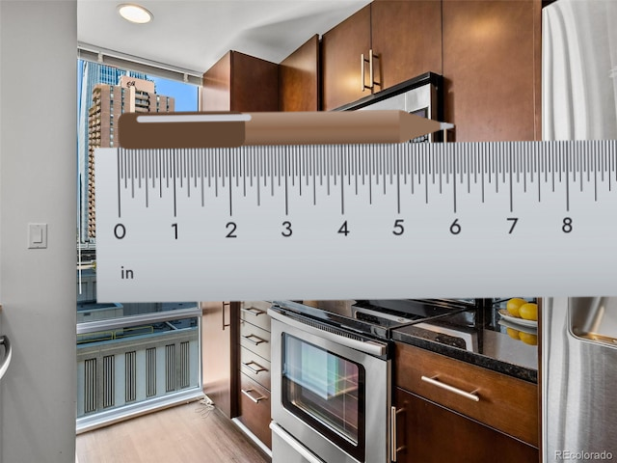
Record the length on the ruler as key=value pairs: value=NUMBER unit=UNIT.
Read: value=6 unit=in
